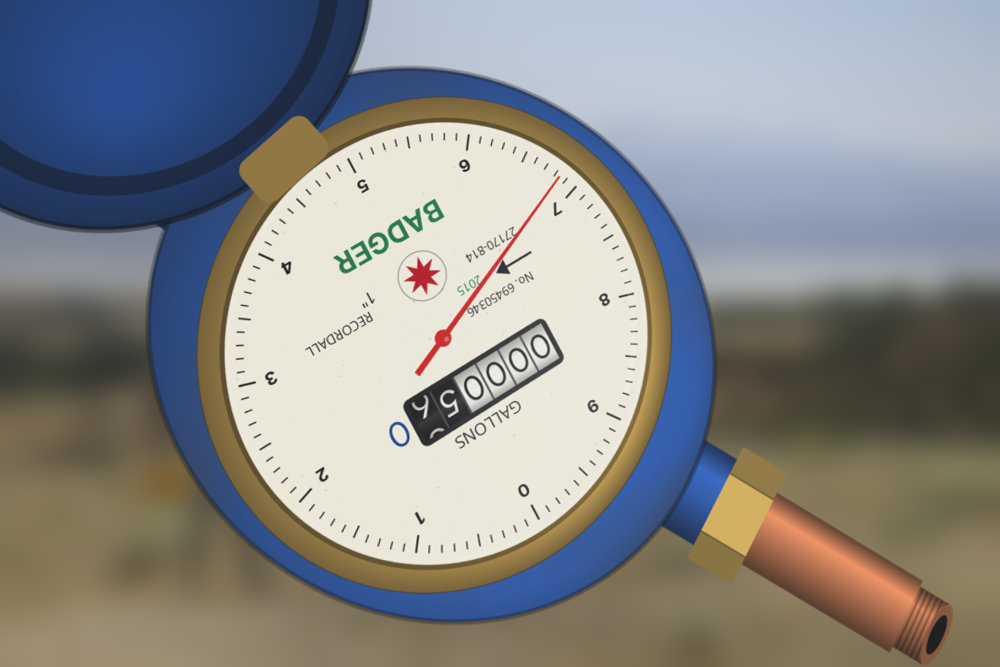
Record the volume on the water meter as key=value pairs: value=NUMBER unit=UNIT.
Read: value=556.8 unit=gal
